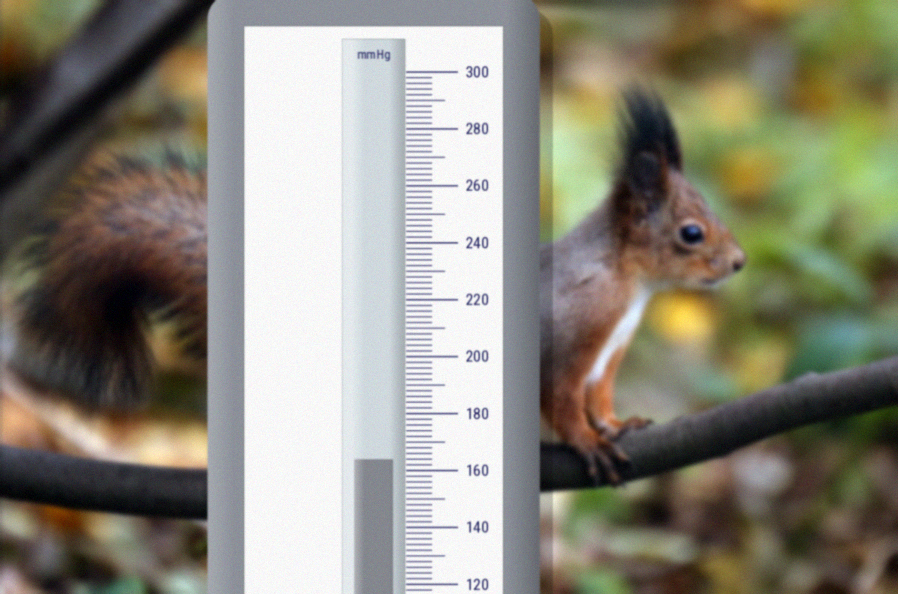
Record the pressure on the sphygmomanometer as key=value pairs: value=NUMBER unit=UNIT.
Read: value=164 unit=mmHg
